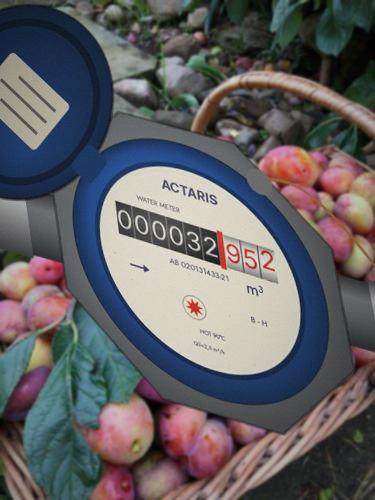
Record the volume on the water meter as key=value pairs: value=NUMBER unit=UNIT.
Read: value=32.952 unit=m³
